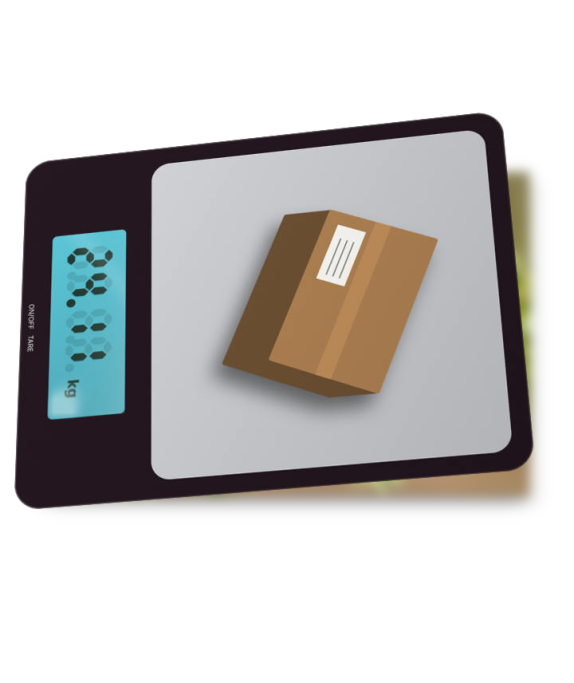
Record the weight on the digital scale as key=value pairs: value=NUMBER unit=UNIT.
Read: value=24.11 unit=kg
